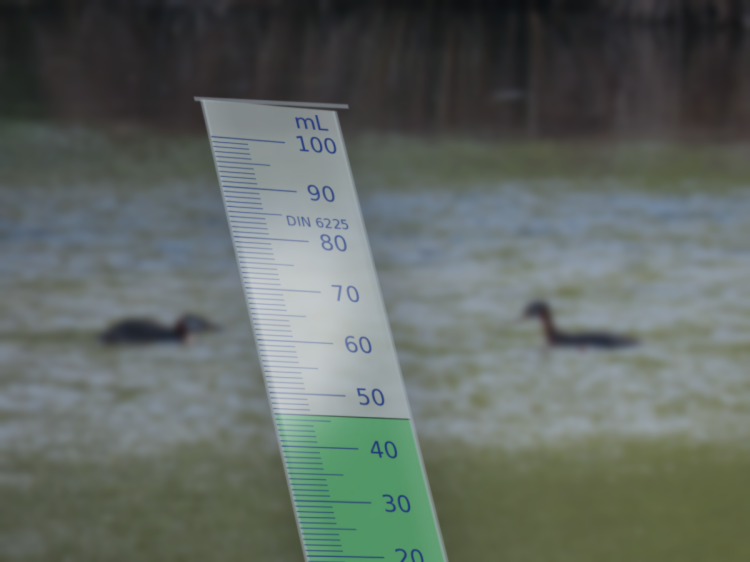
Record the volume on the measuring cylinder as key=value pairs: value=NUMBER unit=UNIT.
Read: value=46 unit=mL
